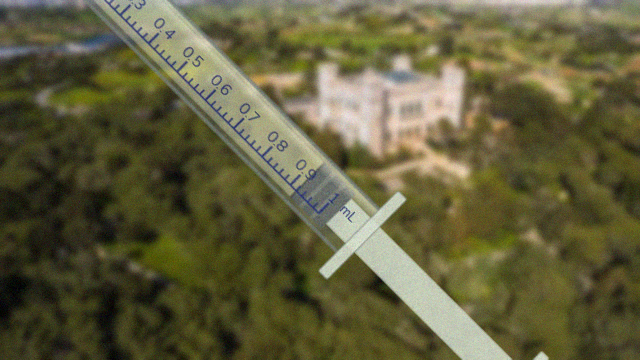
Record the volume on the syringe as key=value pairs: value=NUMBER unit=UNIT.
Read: value=0.92 unit=mL
